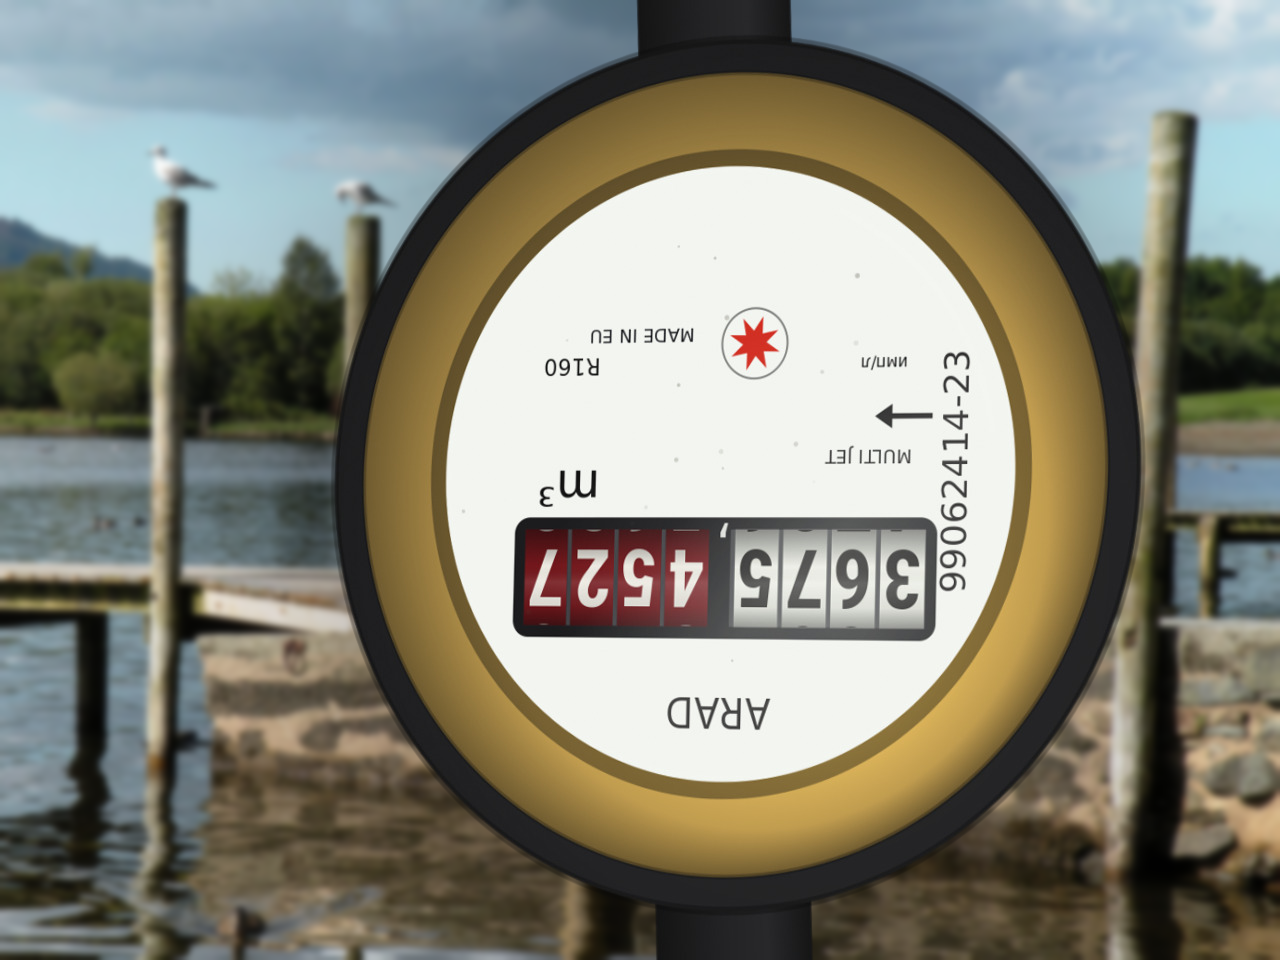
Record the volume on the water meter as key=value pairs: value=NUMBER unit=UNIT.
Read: value=3675.4527 unit=m³
